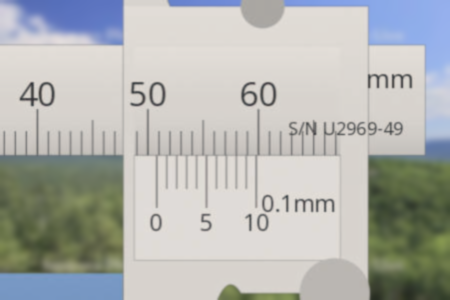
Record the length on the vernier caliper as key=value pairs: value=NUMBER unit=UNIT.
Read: value=50.8 unit=mm
